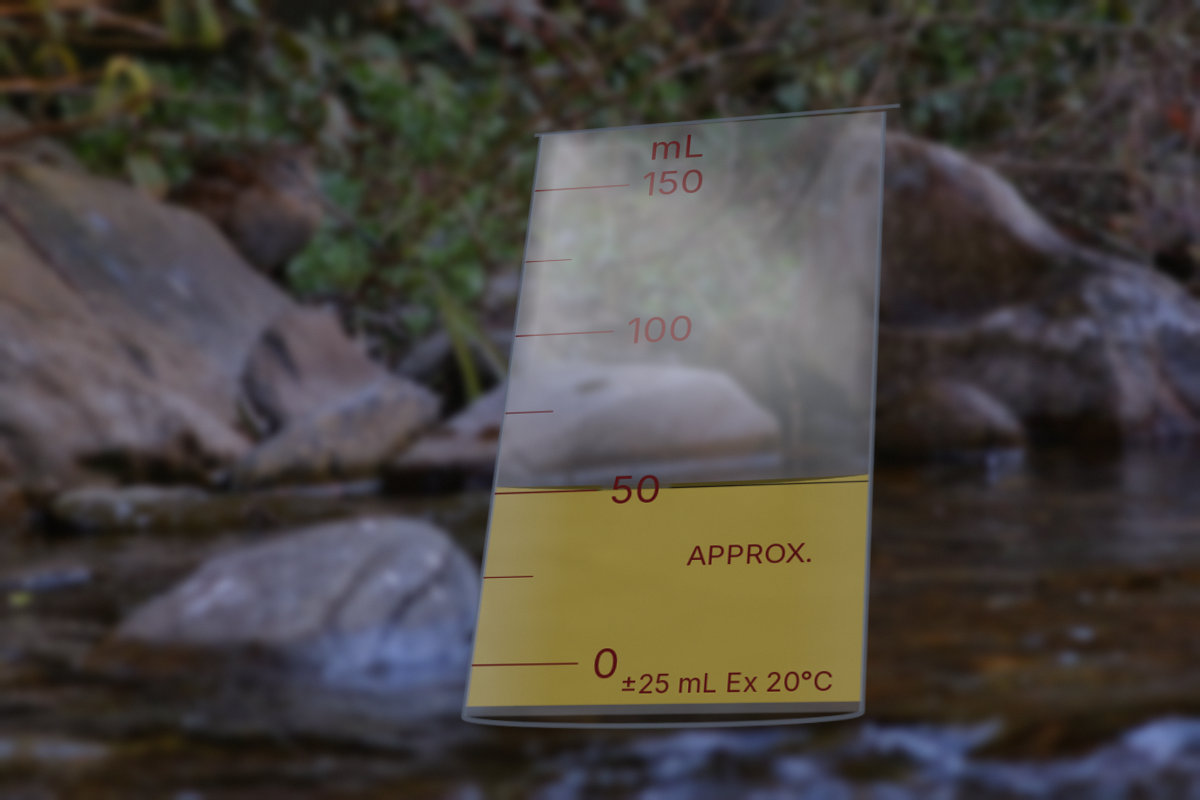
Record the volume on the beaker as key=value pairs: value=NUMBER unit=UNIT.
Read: value=50 unit=mL
